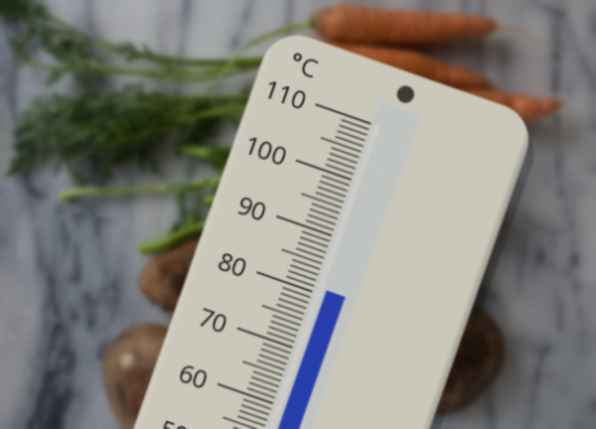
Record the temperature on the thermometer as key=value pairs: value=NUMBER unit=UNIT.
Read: value=81 unit=°C
